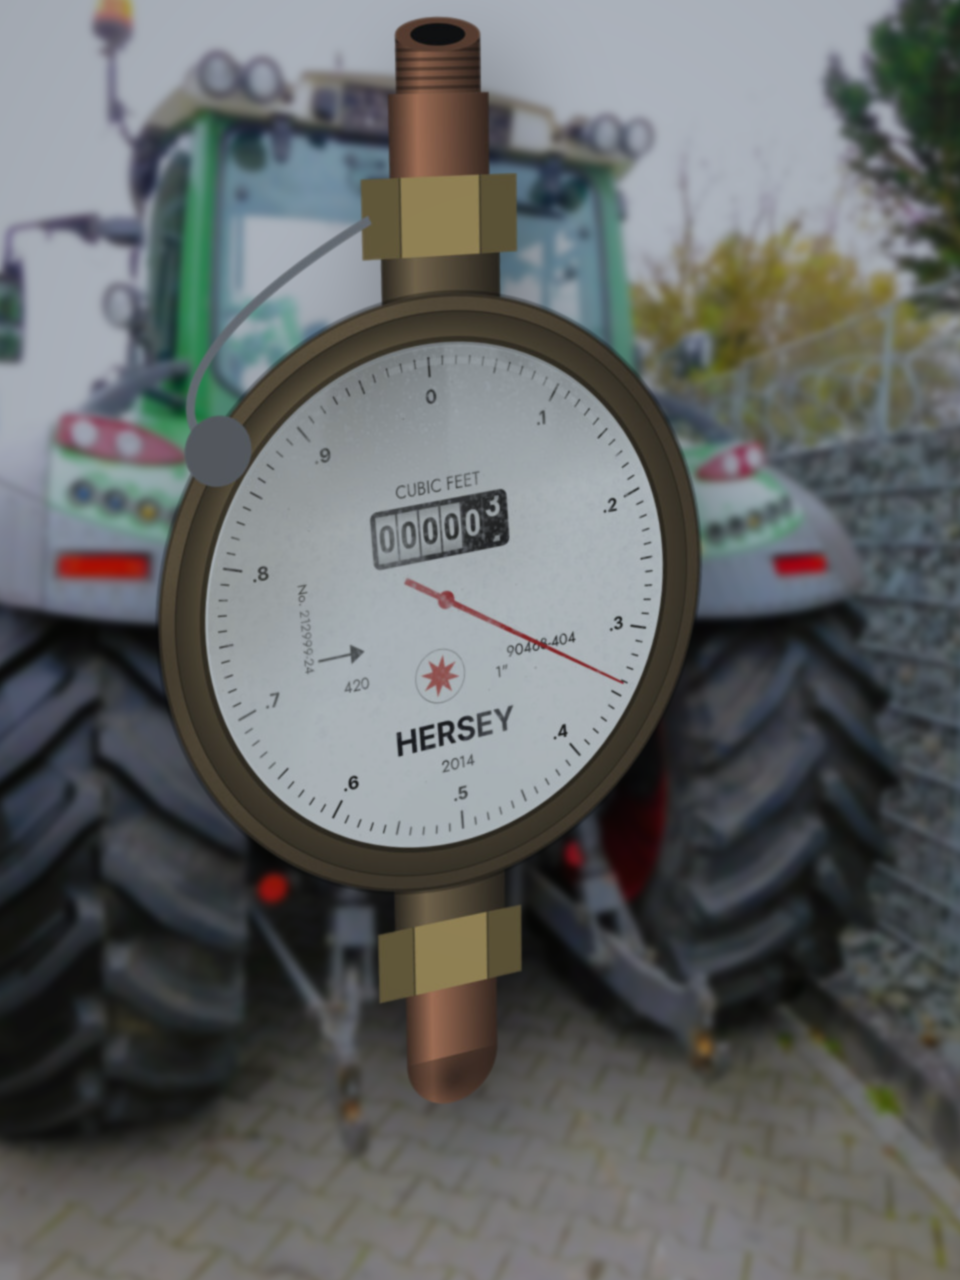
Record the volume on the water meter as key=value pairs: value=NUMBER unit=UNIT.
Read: value=3.34 unit=ft³
